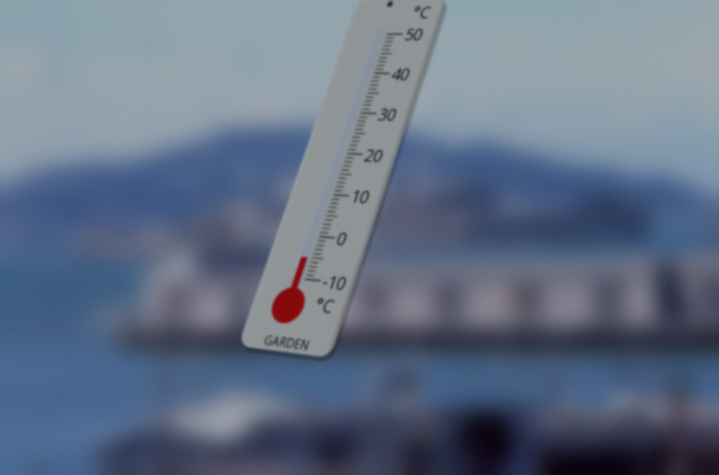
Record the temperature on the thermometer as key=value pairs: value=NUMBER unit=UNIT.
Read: value=-5 unit=°C
